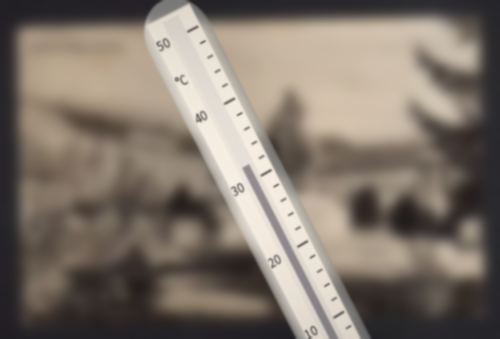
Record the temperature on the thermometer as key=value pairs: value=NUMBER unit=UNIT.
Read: value=32 unit=°C
